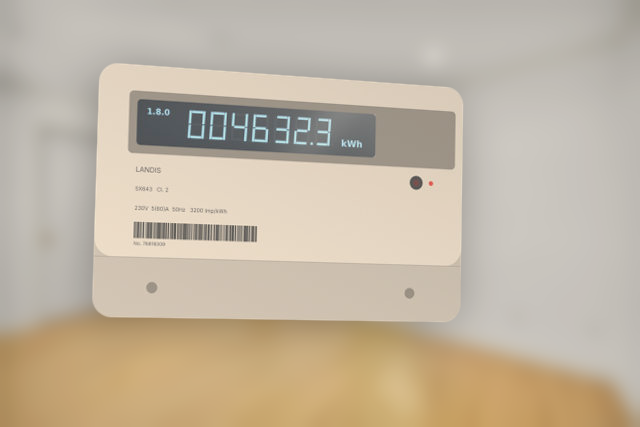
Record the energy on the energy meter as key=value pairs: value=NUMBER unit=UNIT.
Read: value=4632.3 unit=kWh
